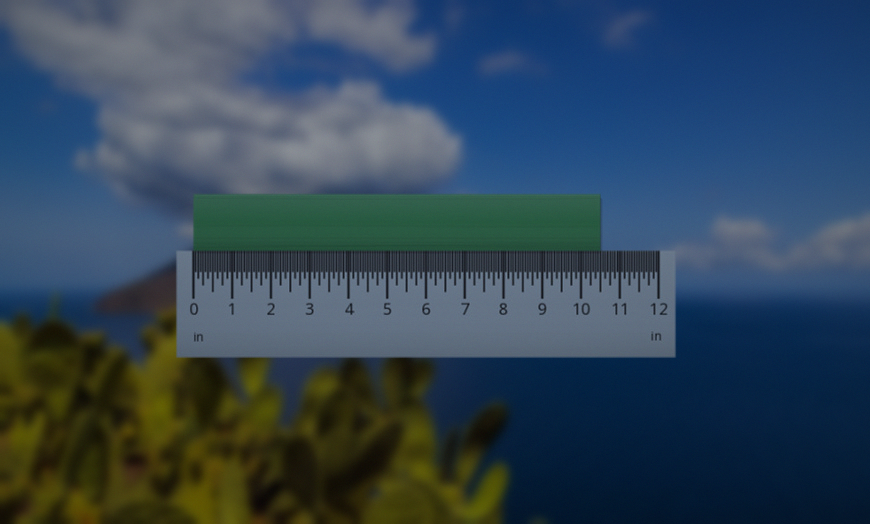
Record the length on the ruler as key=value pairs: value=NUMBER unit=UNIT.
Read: value=10.5 unit=in
